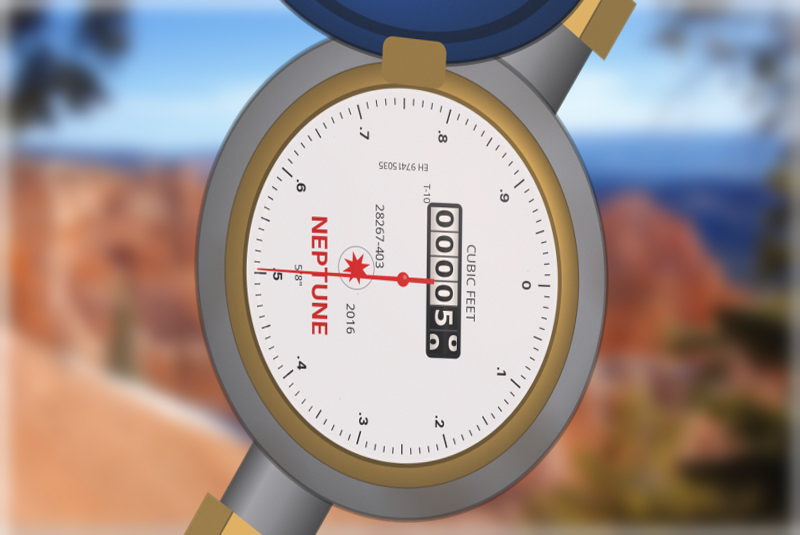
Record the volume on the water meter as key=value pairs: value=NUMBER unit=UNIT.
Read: value=58.50 unit=ft³
